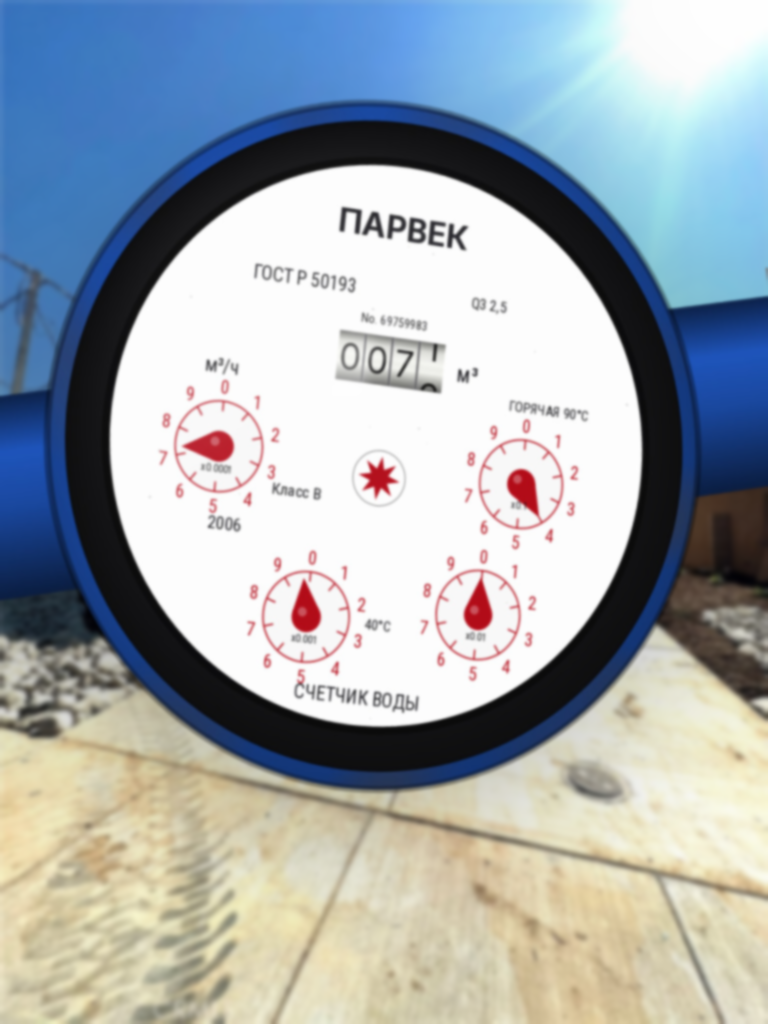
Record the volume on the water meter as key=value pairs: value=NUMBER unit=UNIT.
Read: value=71.3997 unit=m³
